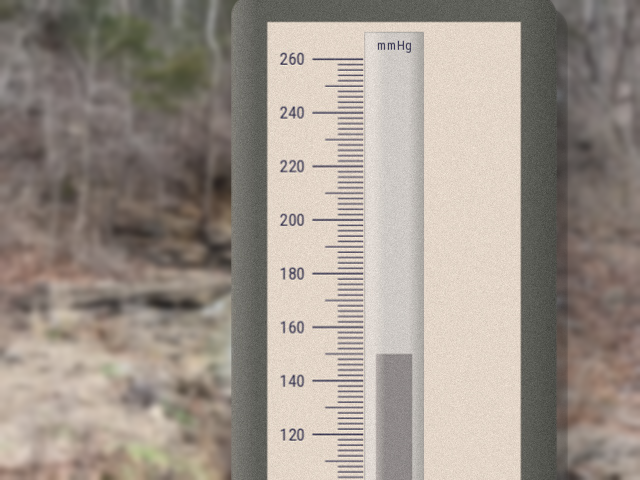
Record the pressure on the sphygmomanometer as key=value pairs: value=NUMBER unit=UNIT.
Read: value=150 unit=mmHg
